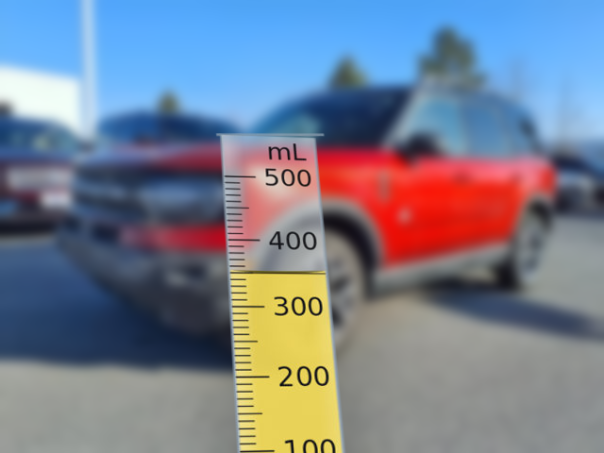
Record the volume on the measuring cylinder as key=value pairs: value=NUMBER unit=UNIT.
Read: value=350 unit=mL
